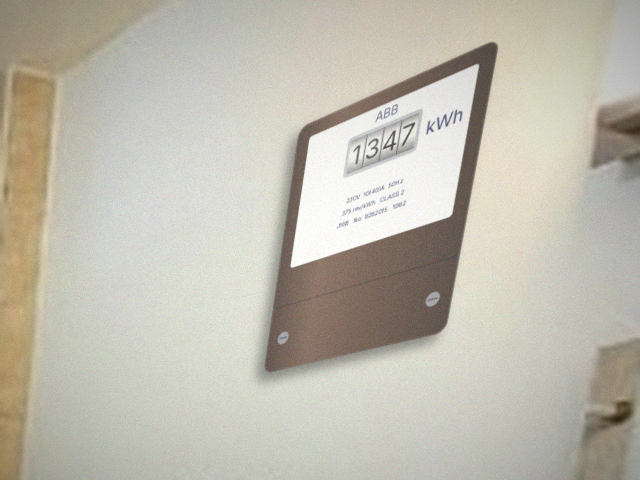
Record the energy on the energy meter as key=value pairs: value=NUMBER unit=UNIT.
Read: value=1347 unit=kWh
